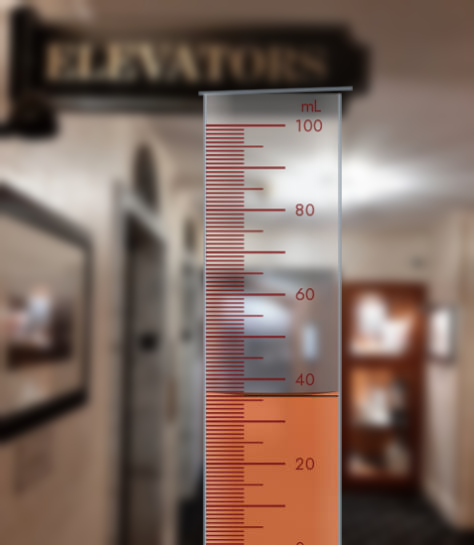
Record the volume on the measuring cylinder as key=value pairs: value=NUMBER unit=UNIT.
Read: value=36 unit=mL
